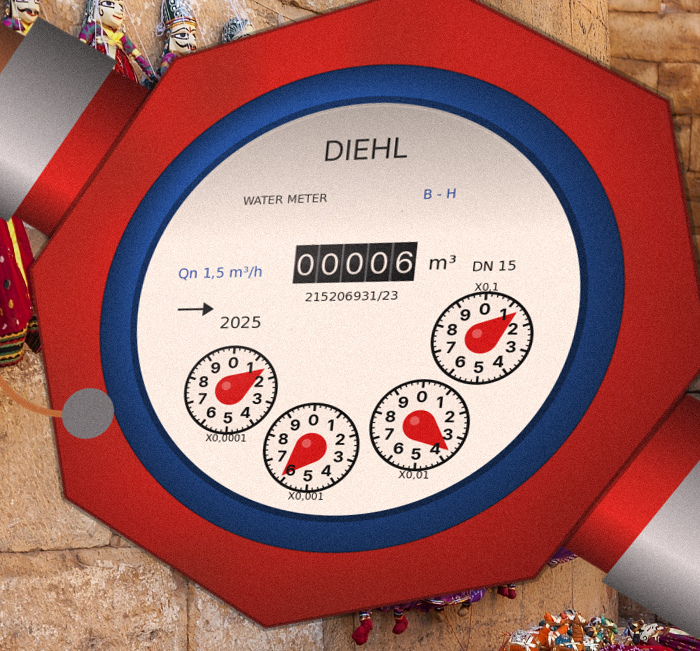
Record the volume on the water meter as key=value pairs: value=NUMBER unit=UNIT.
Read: value=6.1361 unit=m³
